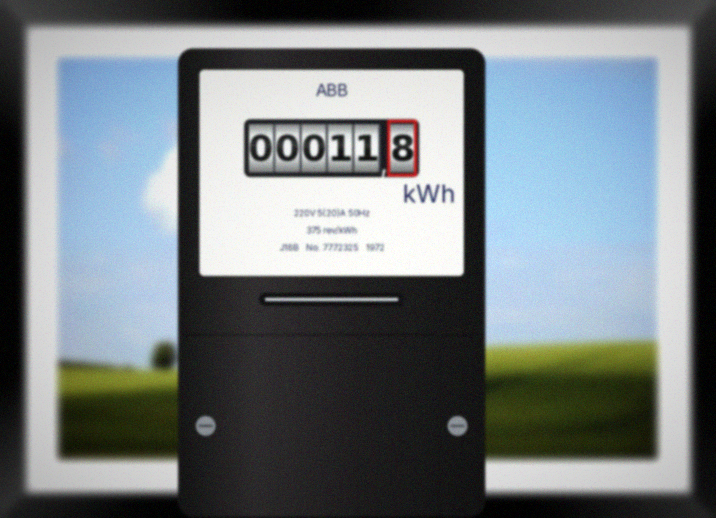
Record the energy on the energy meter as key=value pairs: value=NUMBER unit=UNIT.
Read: value=11.8 unit=kWh
